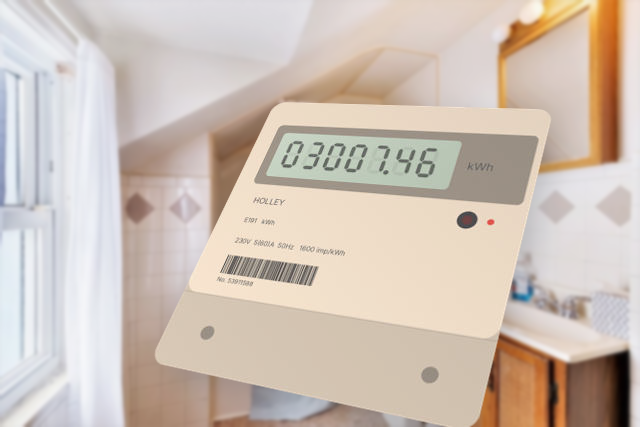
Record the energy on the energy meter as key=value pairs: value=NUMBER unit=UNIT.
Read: value=3007.46 unit=kWh
